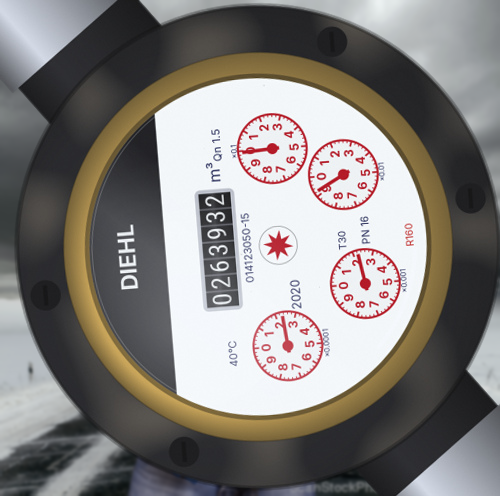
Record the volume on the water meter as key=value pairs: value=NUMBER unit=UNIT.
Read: value=263931.9922 unit=m³
